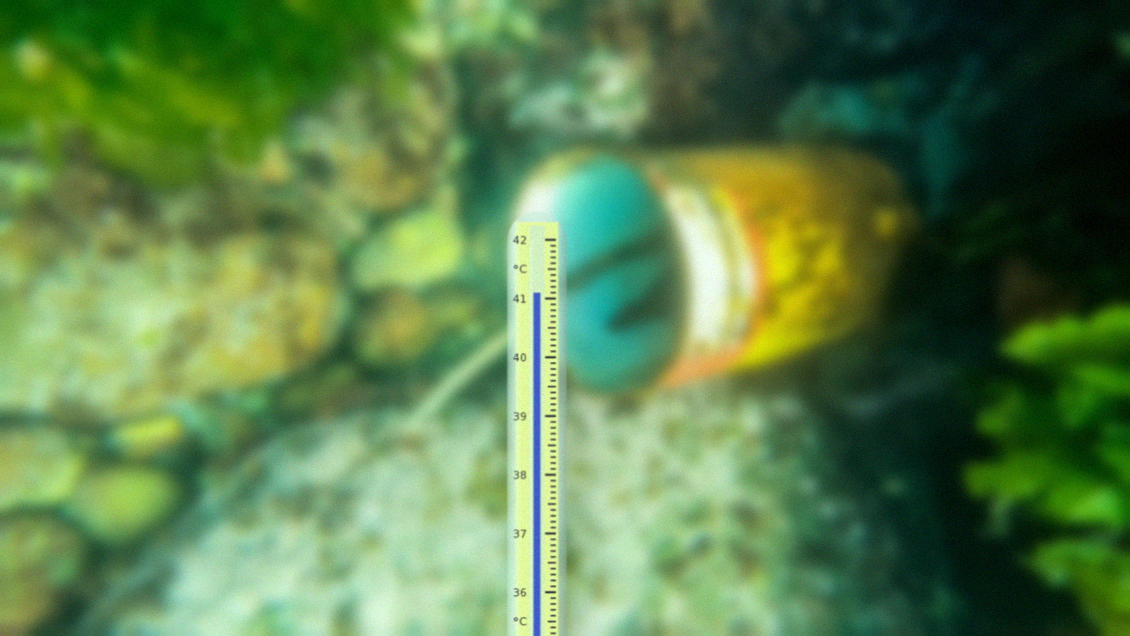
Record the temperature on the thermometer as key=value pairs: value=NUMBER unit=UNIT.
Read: value=41.1 unit=°C
